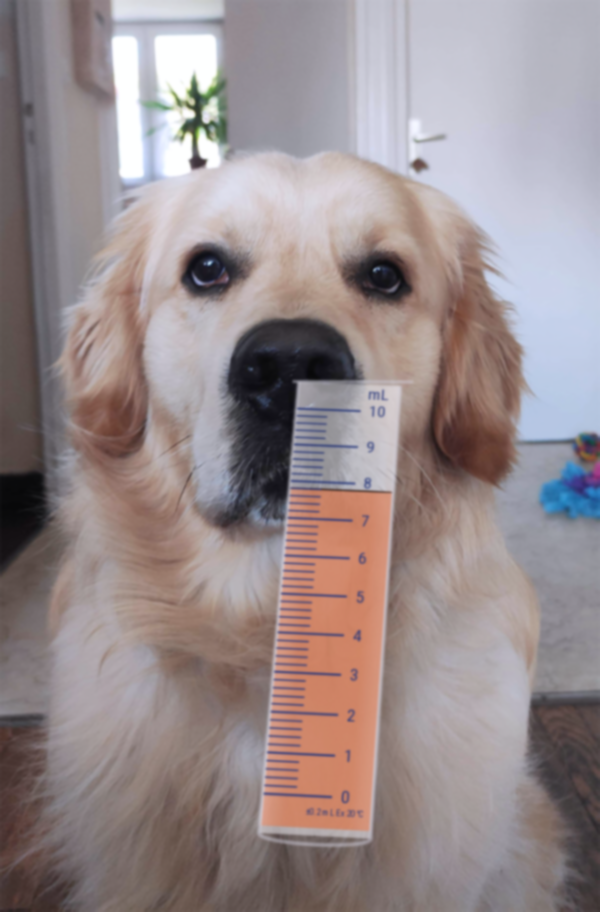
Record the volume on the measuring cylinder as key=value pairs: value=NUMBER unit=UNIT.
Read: value=7.8 unit=mL
